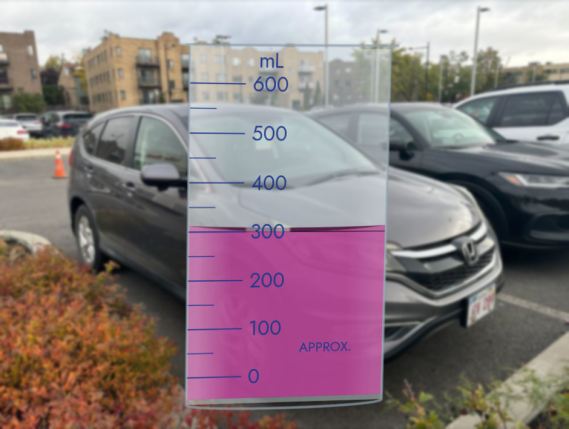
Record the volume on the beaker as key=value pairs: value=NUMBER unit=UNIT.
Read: value=300 unit=mL
